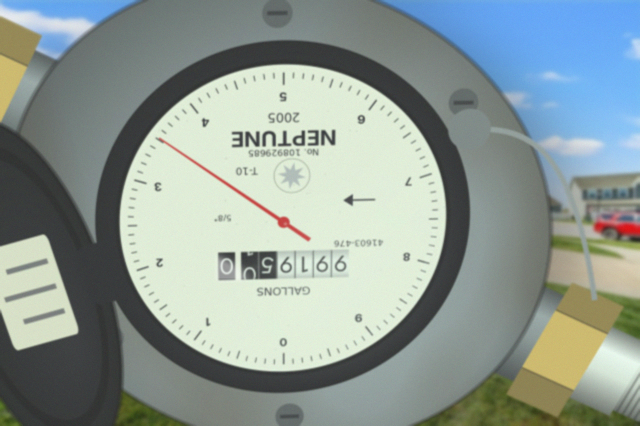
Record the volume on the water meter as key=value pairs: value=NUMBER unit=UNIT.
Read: value=9919503.5 unit=gal
